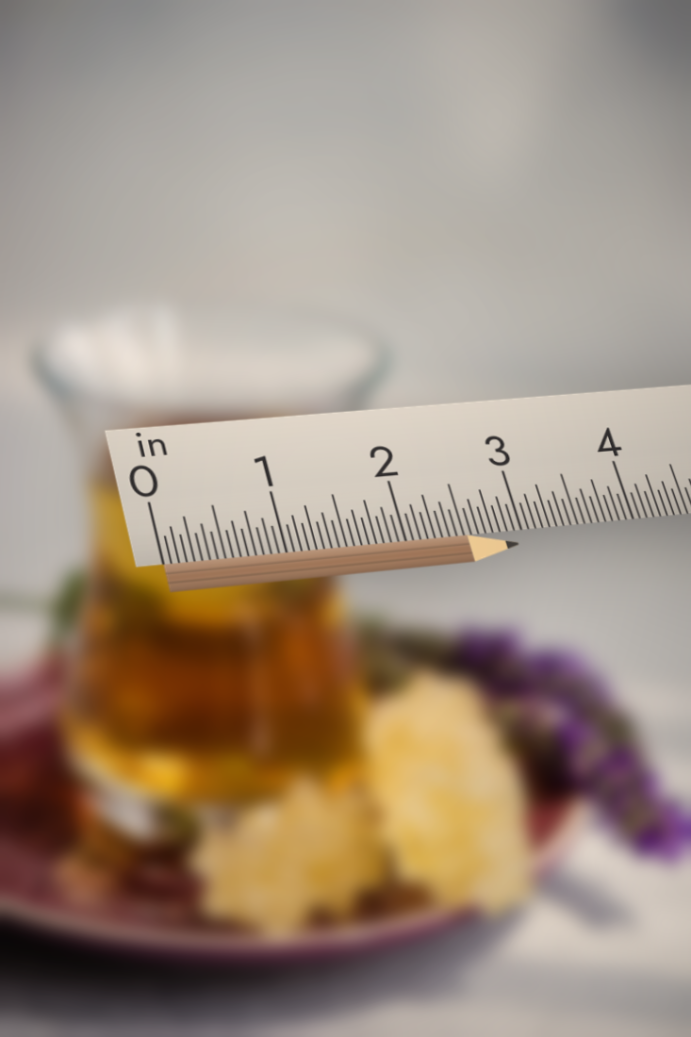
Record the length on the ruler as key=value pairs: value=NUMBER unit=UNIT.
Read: value=2.9375 unit=in
